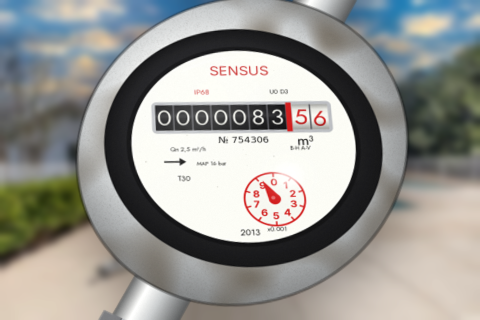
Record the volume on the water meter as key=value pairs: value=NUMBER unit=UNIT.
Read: value=83.559 unit=m³
